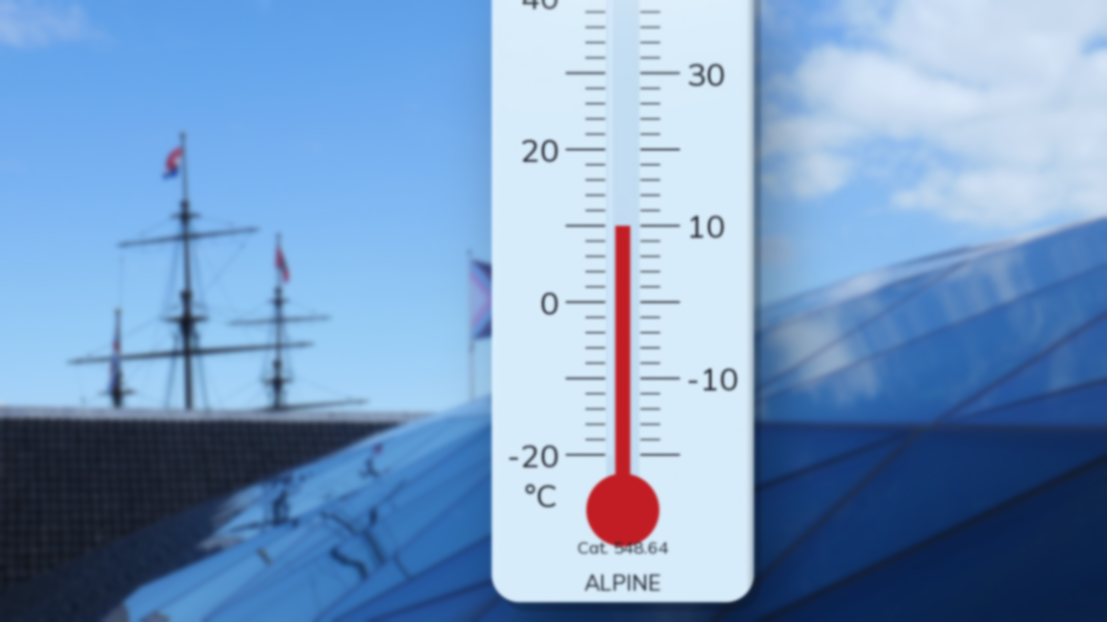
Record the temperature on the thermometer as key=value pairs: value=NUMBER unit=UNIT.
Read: value=10 unit=°C
